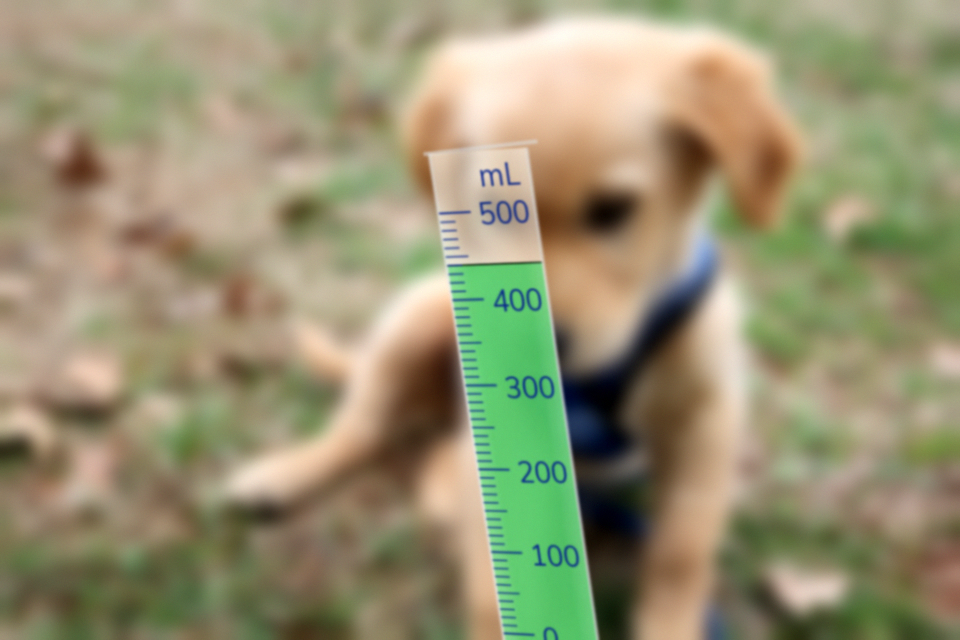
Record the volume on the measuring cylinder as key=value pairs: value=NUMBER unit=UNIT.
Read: value=440 unit=mL
